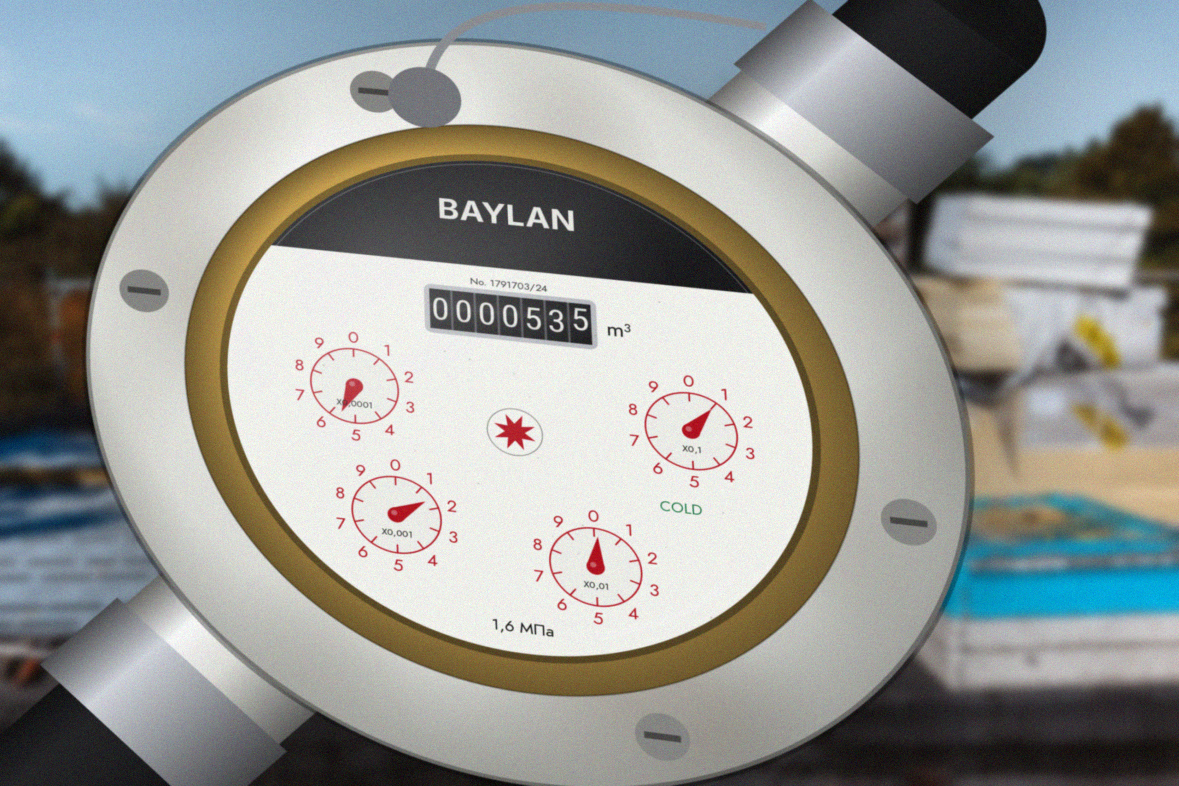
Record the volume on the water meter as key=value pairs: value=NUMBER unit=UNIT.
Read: value=535.1015 unit=m³
